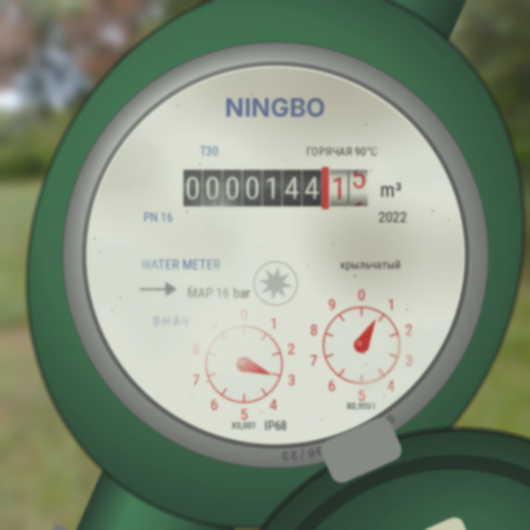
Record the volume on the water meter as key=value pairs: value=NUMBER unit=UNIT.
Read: value=144.1530 unit=m³
